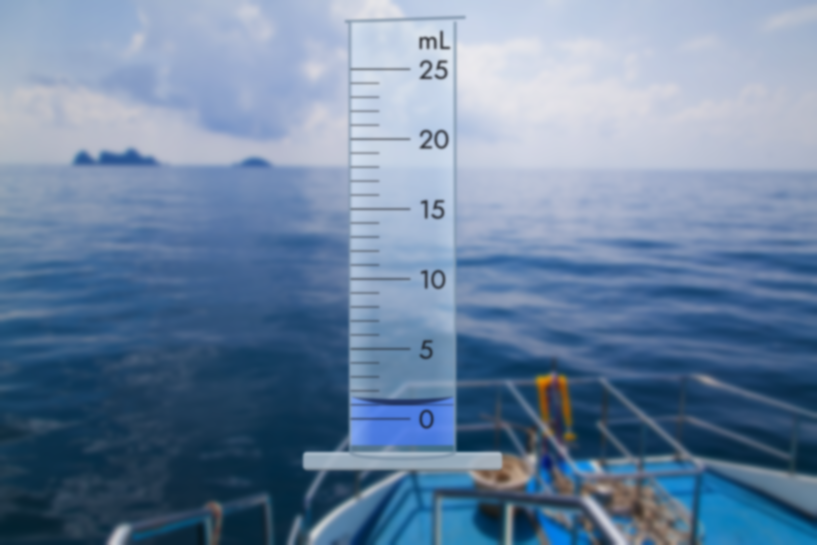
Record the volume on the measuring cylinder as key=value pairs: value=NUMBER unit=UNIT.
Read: value=1 unit=mL
